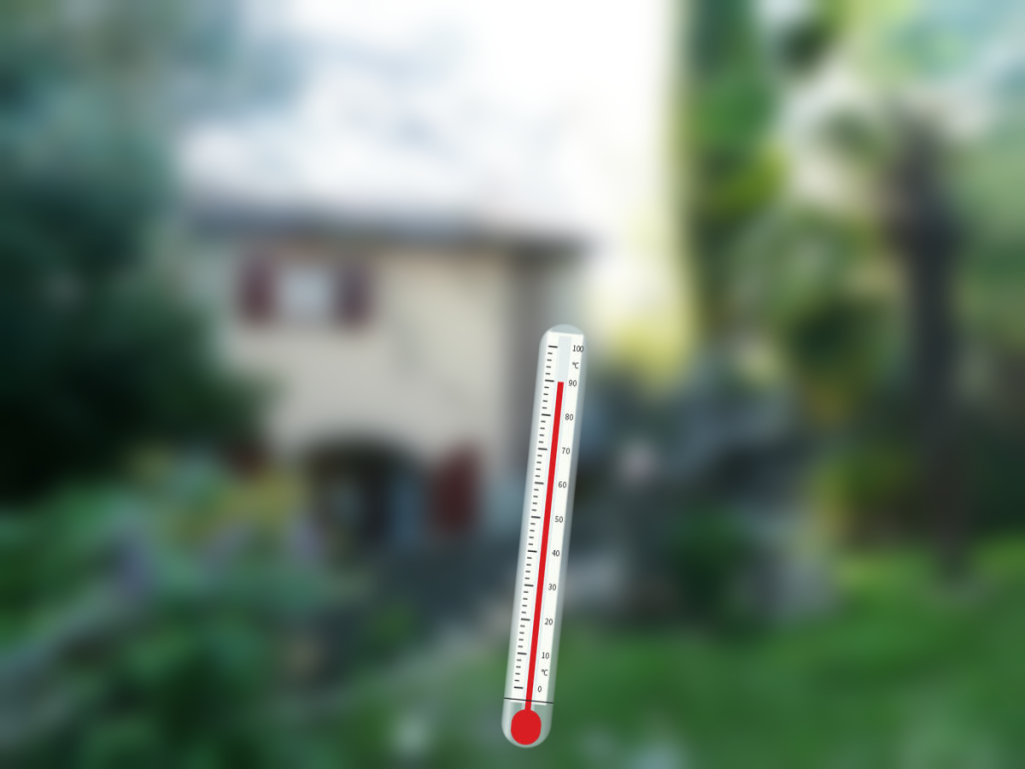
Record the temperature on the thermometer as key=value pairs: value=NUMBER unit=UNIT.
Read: value=90 unit=°C
